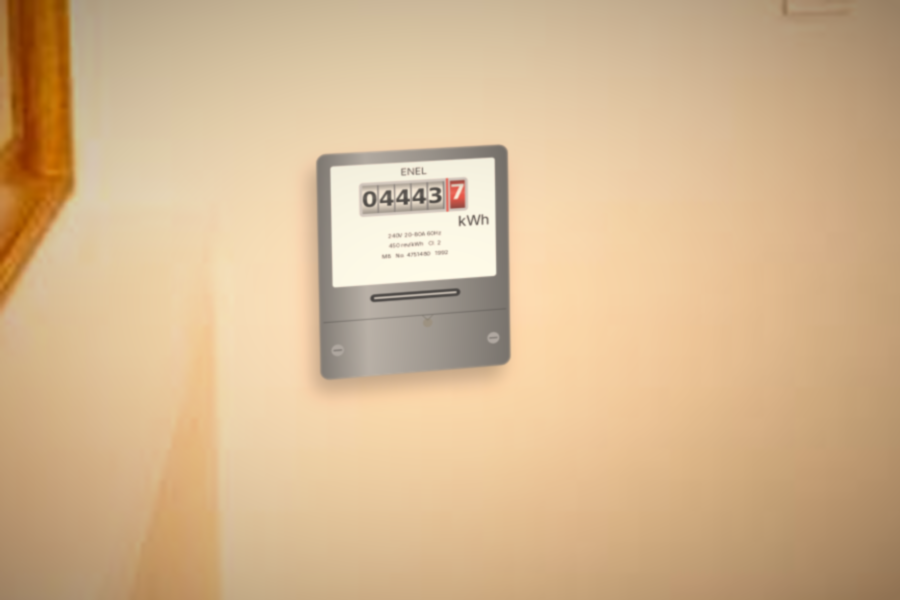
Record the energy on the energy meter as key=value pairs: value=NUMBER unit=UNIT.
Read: value=4443.7 unit=kWh
